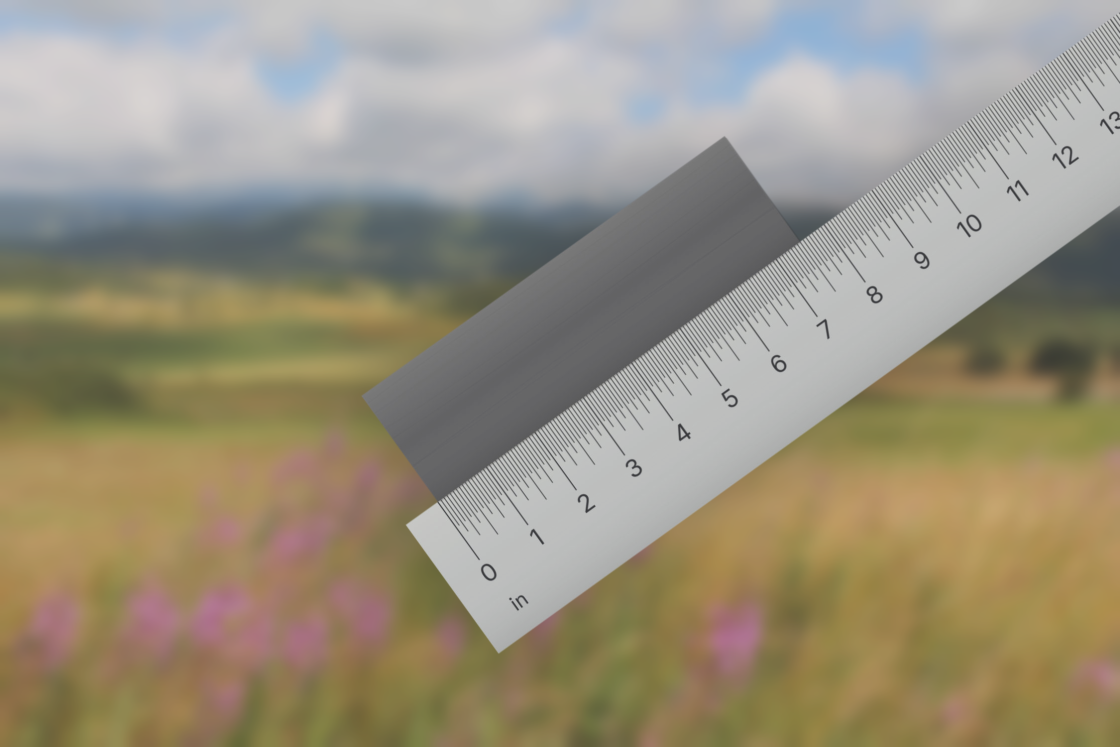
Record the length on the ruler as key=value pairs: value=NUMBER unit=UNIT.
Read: value=7.5 unit=in
